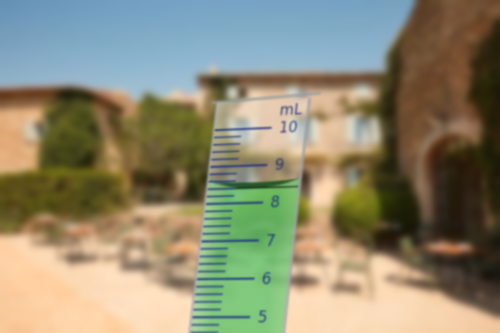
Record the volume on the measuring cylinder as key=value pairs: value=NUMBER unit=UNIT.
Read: value=8.4 unit=mL
